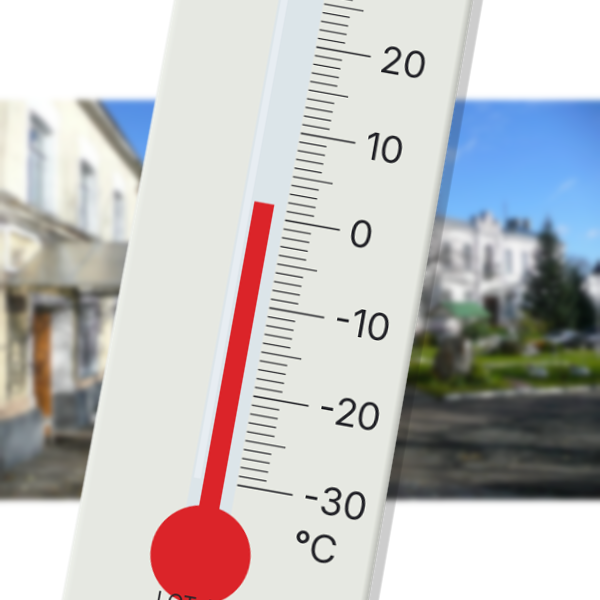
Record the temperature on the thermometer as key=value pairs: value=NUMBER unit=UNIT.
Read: value=1.5 unit=°C
